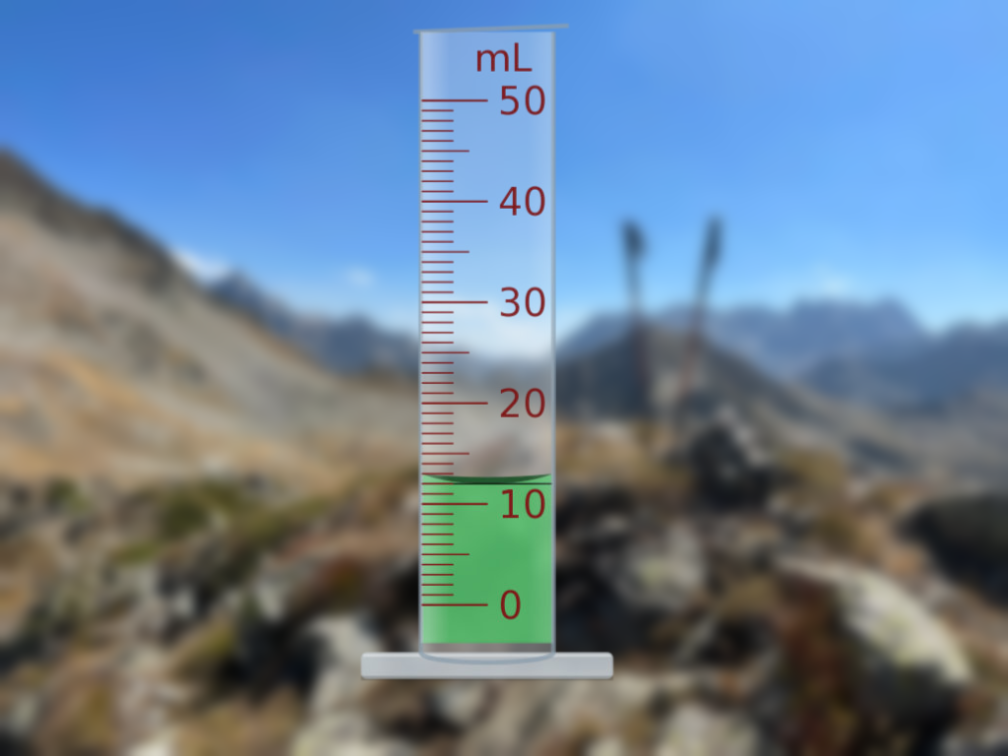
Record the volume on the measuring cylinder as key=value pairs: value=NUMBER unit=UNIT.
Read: value=12 unit=mL
